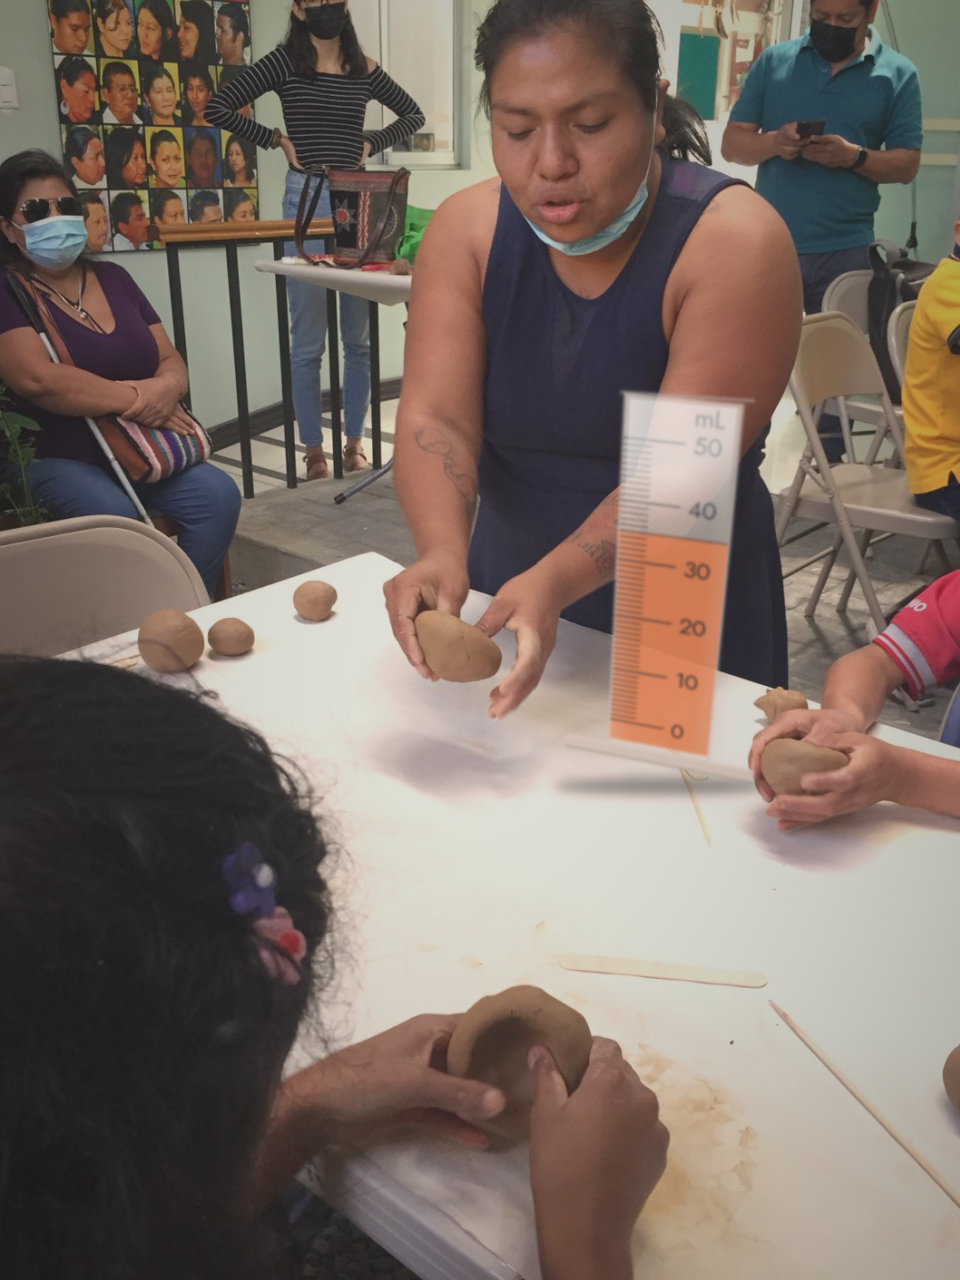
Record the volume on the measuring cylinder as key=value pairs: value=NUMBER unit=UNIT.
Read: value=35 unit=mL
